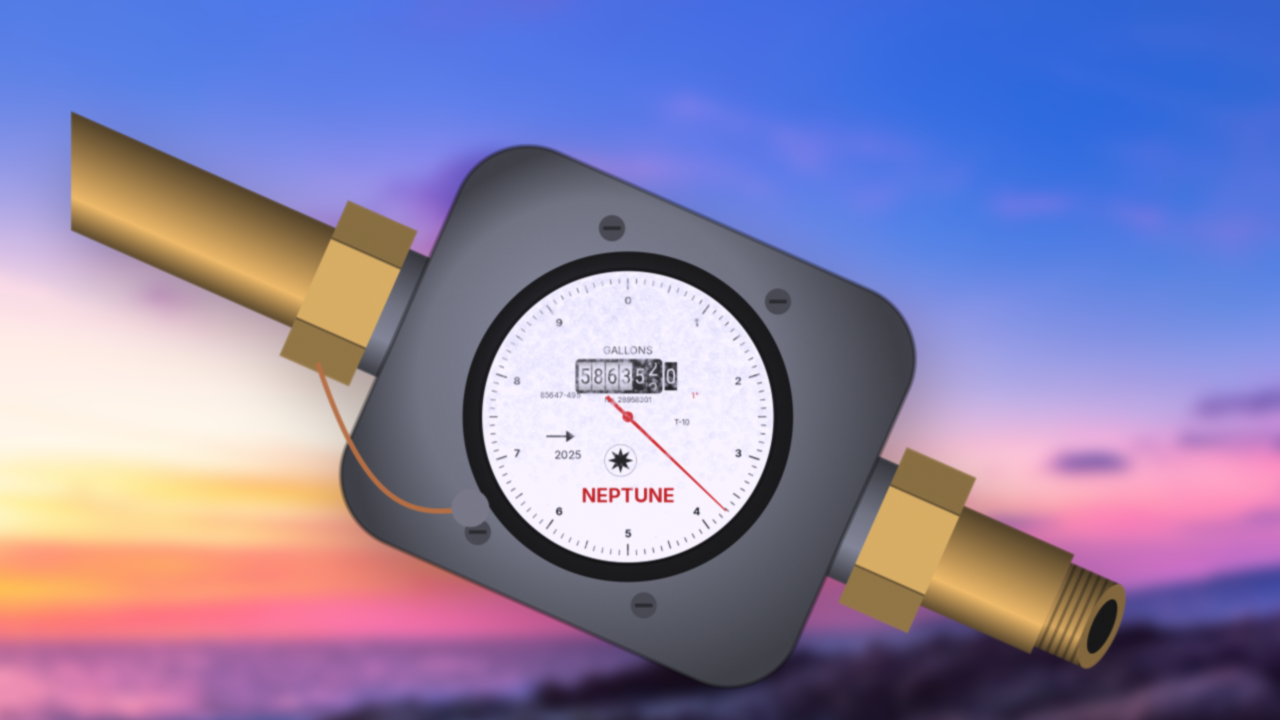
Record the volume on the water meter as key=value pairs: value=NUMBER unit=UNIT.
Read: value=5863523.7 unit=gal
